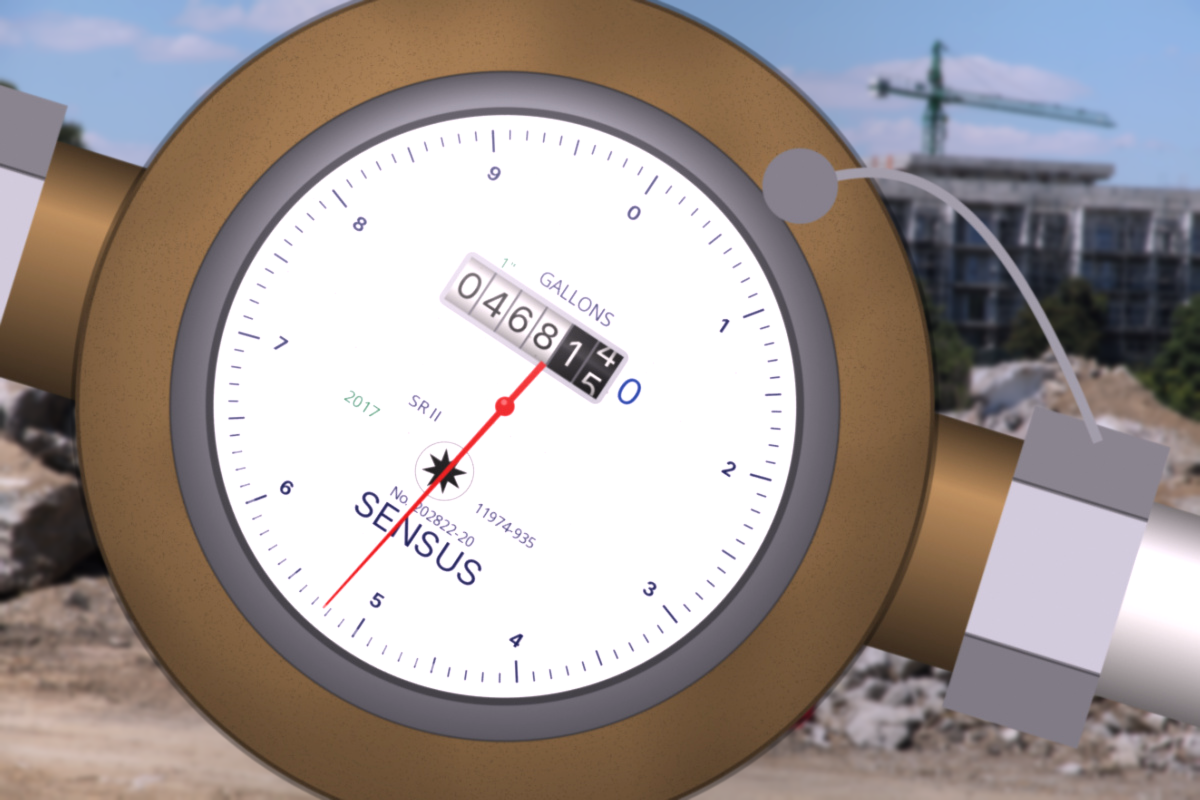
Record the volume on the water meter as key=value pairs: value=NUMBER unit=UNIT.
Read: value=468145.2 unit=gal
